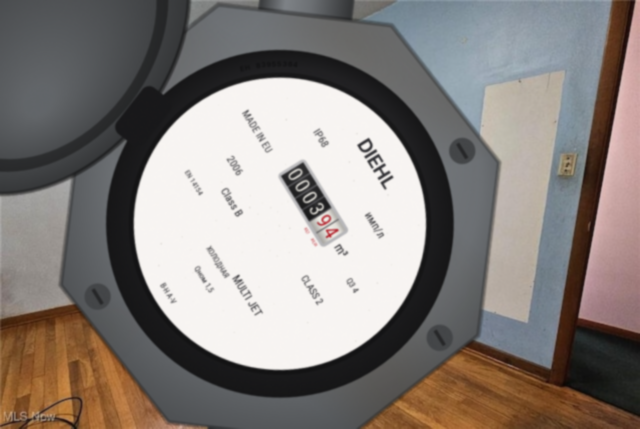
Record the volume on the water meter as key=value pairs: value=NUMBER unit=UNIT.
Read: value=3.94 unit=m³
